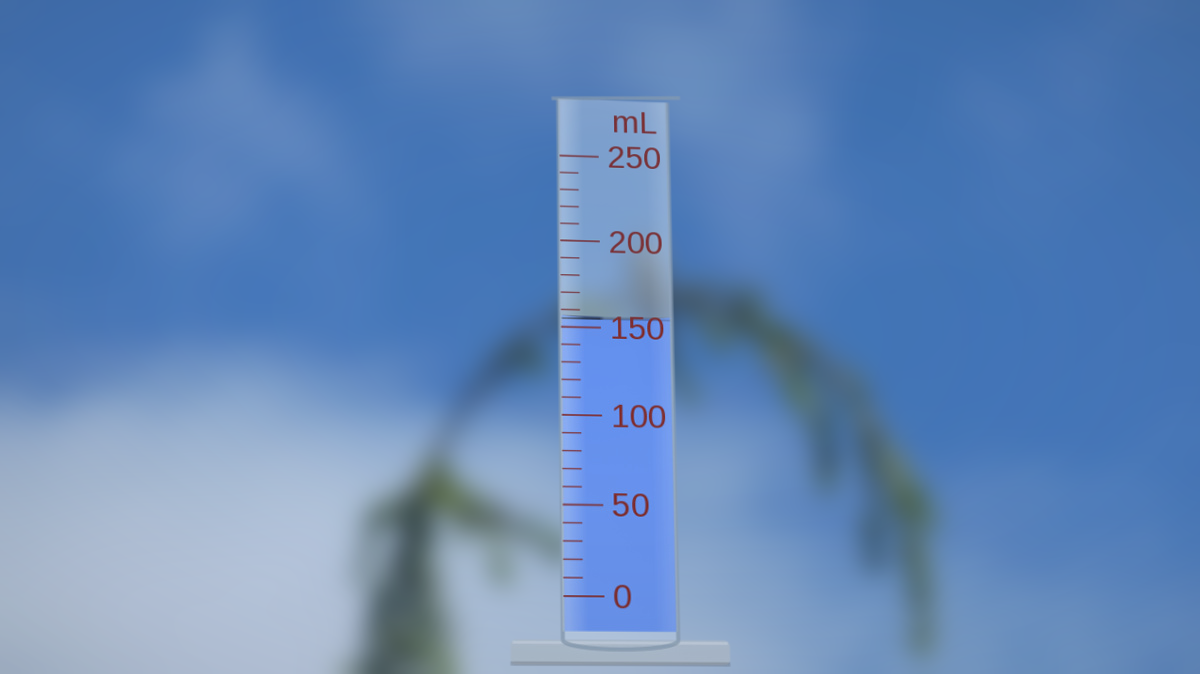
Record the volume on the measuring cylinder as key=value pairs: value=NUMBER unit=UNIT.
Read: value=155 unit=mL
